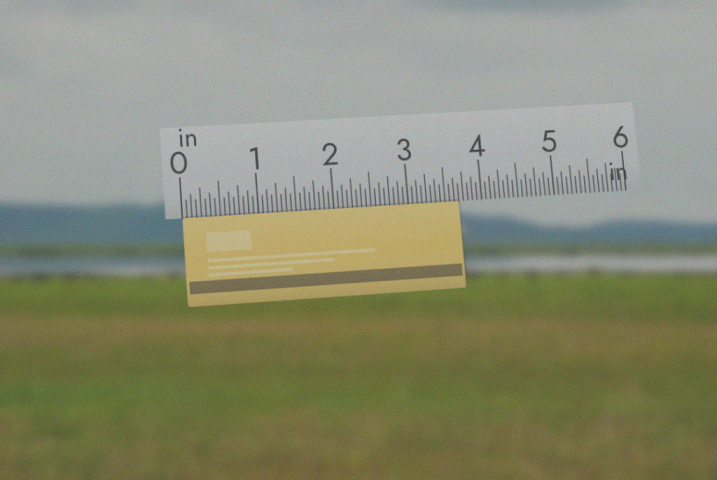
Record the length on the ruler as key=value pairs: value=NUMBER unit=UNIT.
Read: value=3.6875 unit=in
